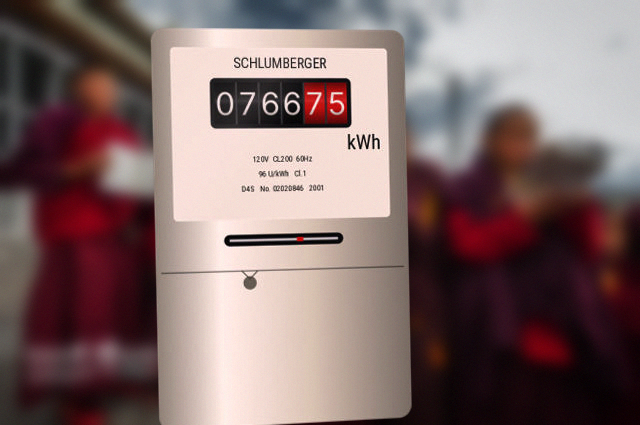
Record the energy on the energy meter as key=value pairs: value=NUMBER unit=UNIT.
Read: value=766.75 unit=kWh
